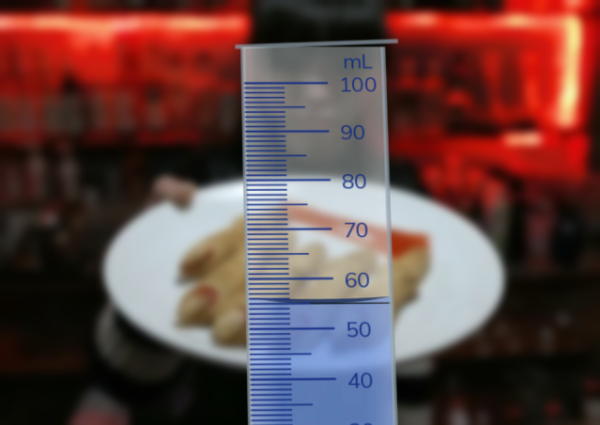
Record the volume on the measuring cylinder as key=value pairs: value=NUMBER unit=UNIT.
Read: value=55 unit=mL
